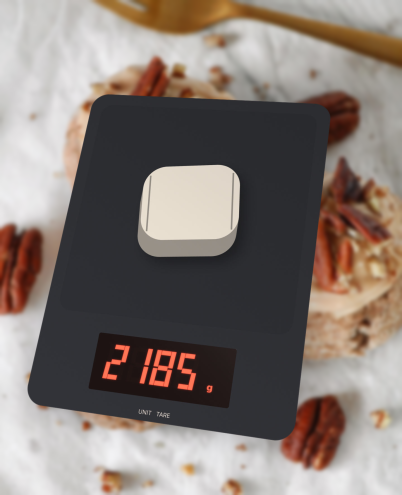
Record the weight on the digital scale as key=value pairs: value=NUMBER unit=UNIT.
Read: value=2185 unit=g
